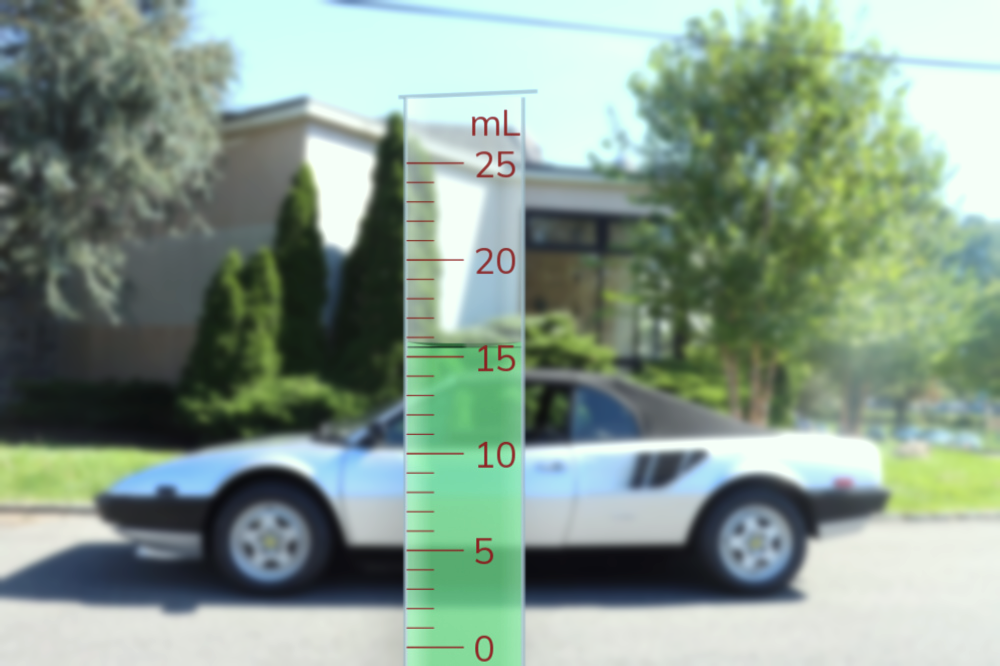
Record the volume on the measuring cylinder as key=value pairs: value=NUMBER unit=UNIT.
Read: value=15.5 unit=mL
